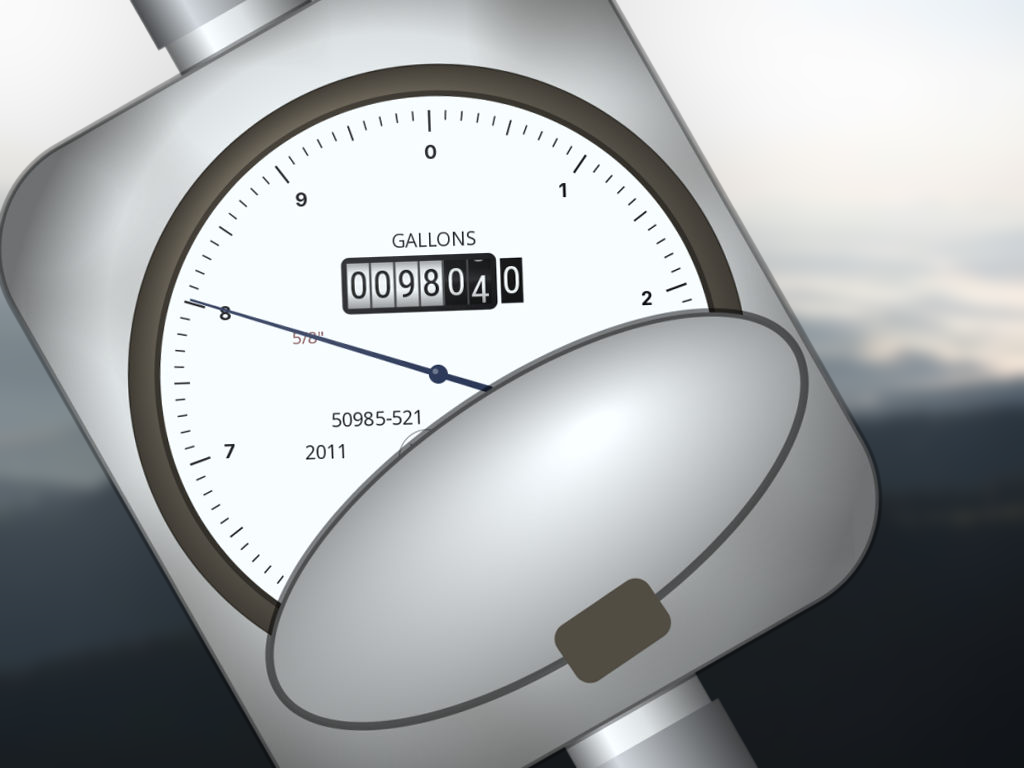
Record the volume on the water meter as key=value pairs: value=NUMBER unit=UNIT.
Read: value=98038.0 unit=gal
